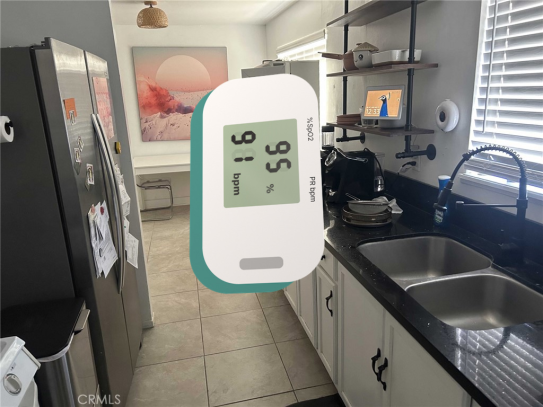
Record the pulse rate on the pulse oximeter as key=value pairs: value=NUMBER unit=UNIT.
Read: value=91 unit=bpm
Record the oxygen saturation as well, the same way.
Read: value=95 unit=%
